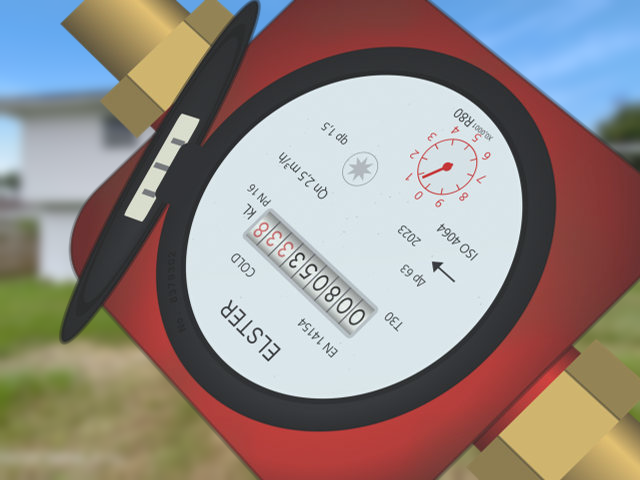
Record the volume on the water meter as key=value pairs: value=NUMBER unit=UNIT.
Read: value=8053.3380 unit=kL
